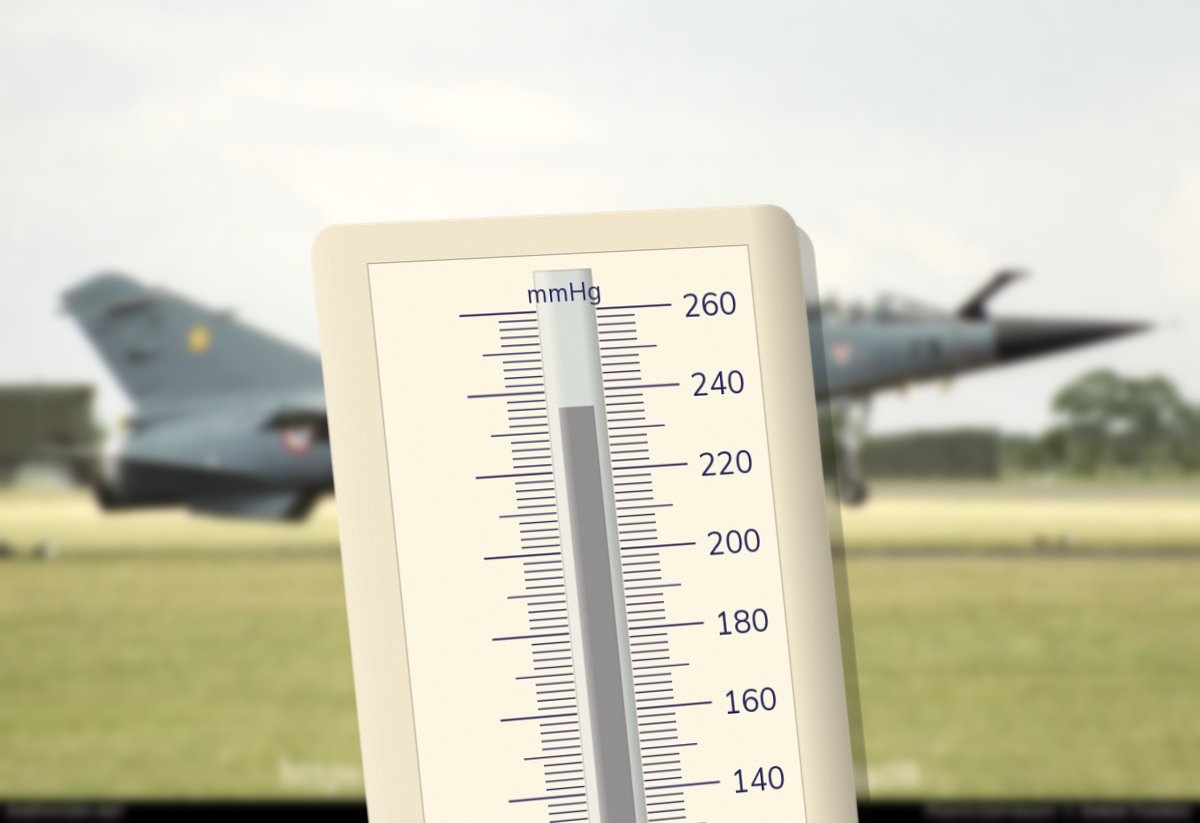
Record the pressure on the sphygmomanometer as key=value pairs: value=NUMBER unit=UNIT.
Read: value=236 unit=mmHg
